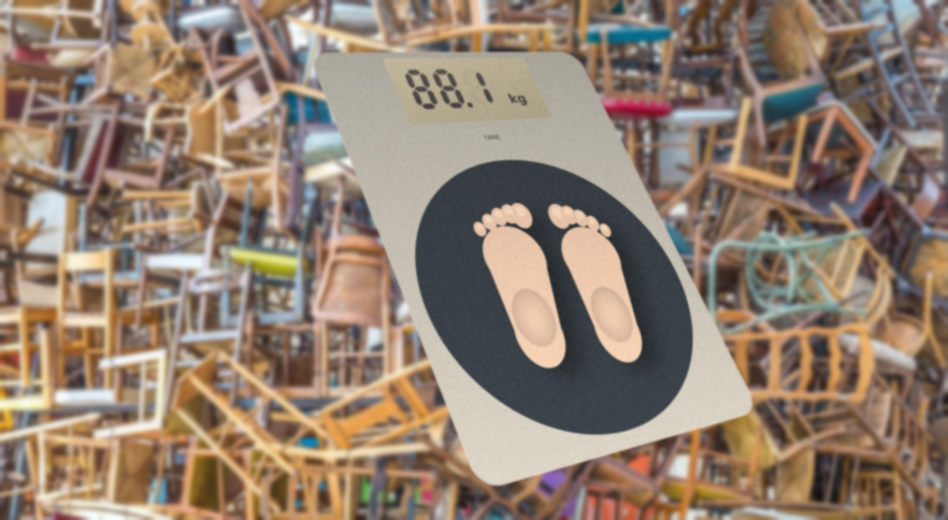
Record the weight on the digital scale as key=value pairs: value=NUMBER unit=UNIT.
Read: value=88.1 unit=kg
